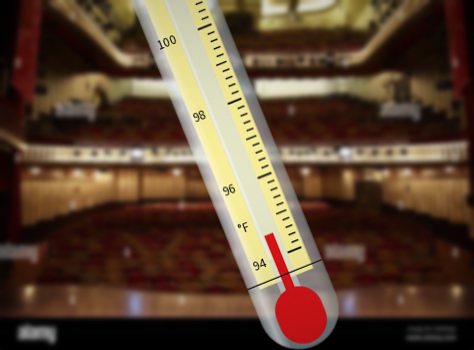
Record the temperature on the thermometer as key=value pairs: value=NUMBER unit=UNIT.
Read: value=94.6 unit=°F
